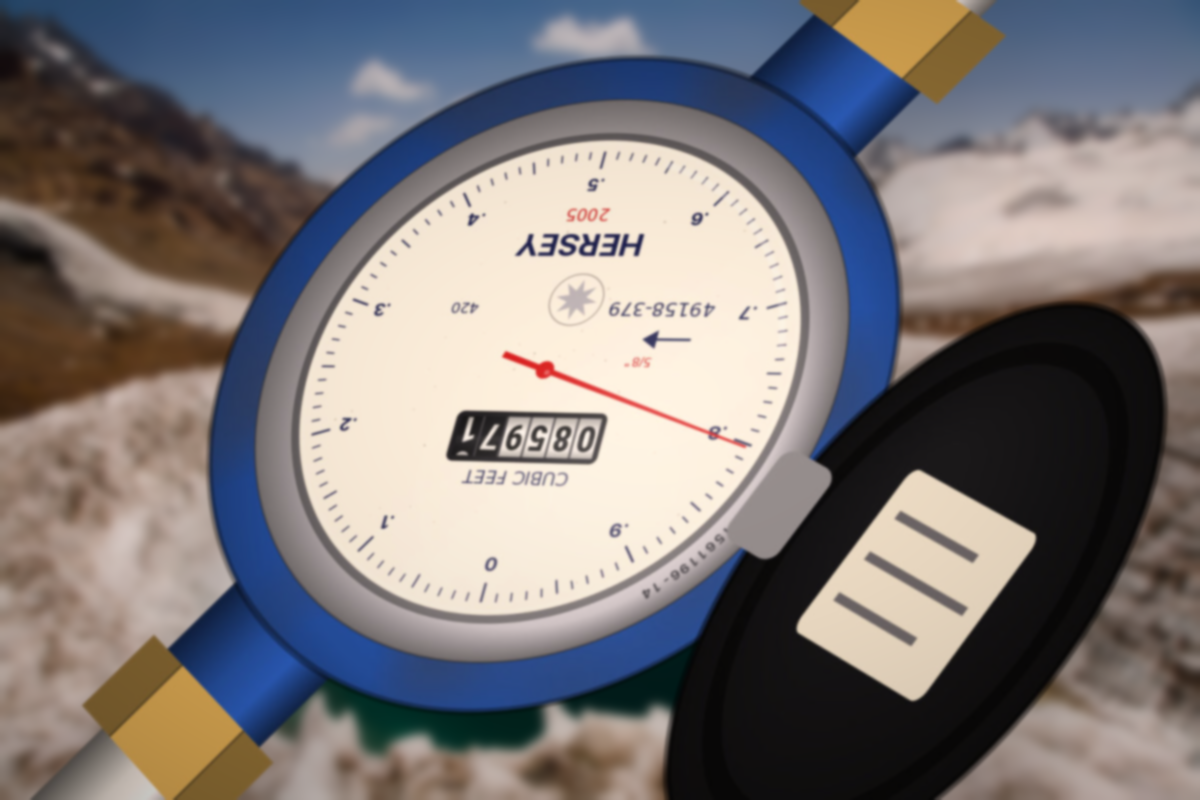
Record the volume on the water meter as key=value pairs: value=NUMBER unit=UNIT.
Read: value=85970.80 unit=ft³
